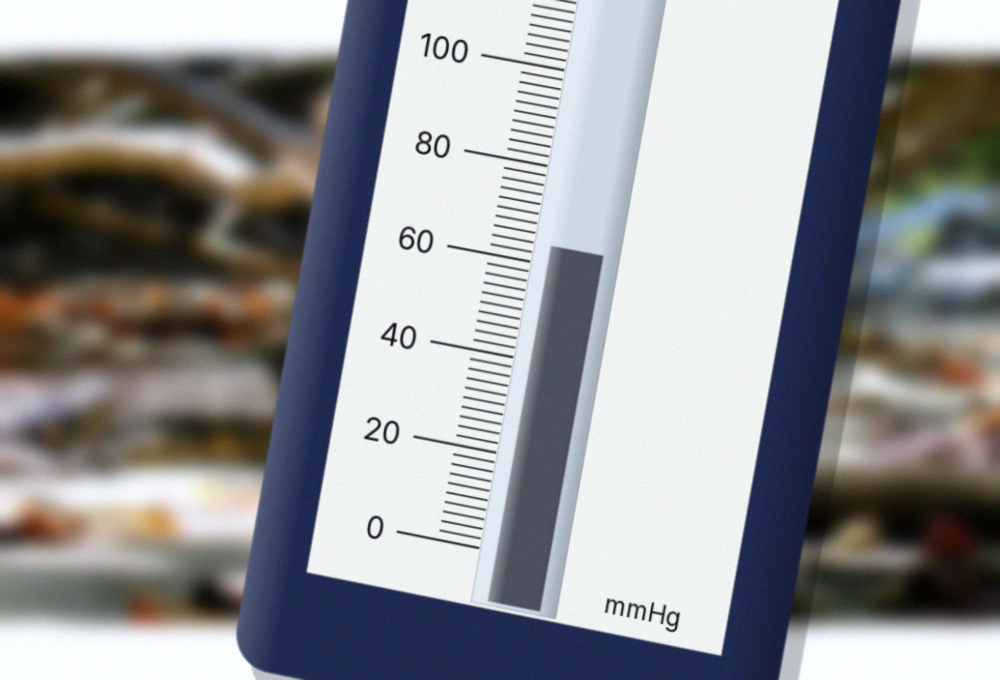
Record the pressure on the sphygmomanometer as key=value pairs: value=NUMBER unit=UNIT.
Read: value=64 unit=mmHg
